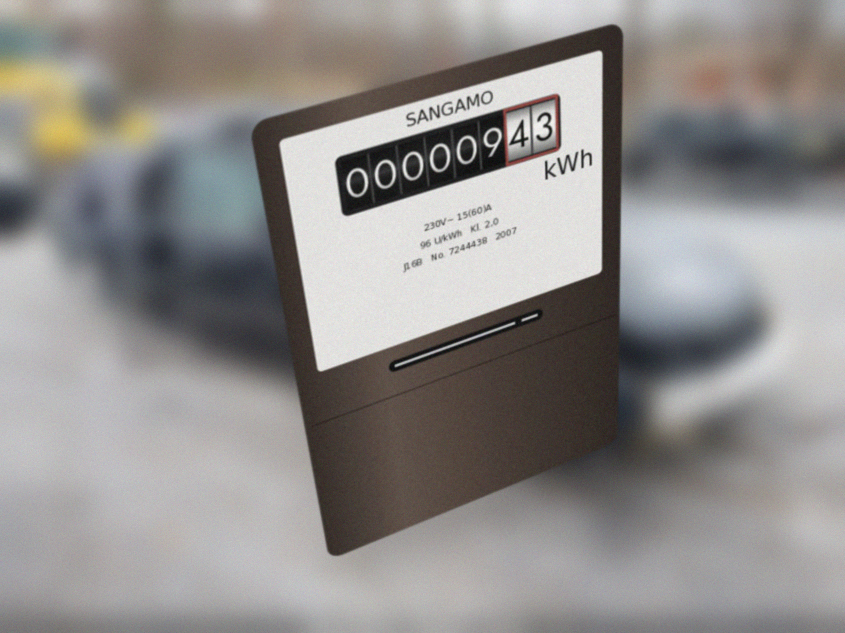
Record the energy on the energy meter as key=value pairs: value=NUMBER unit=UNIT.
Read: value=9.43 unit=kWh
